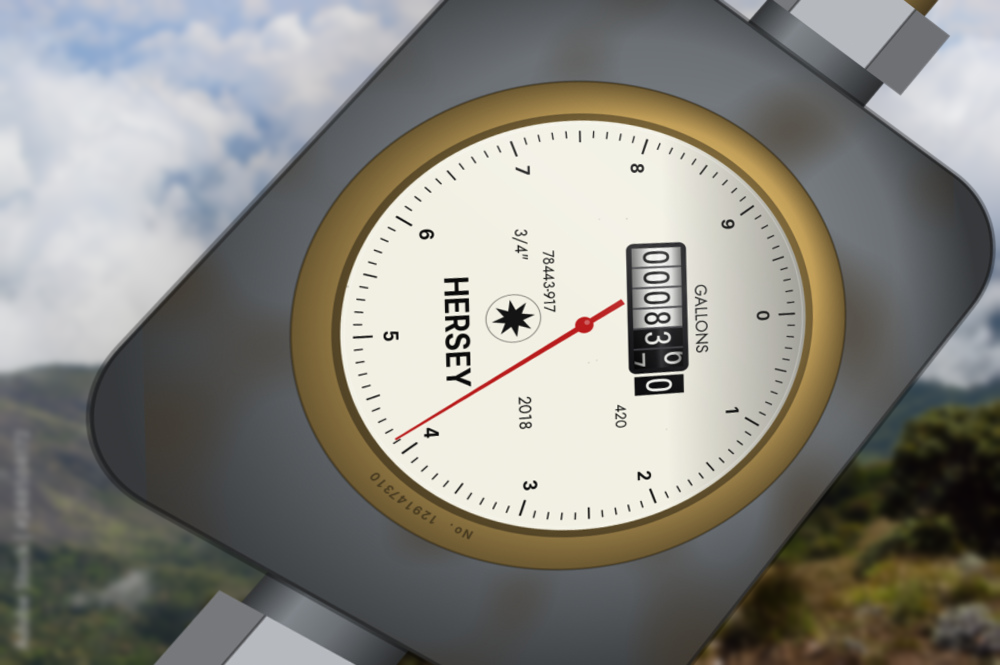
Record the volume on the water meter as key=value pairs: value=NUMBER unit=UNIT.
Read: value=8364.1 unit=gal
